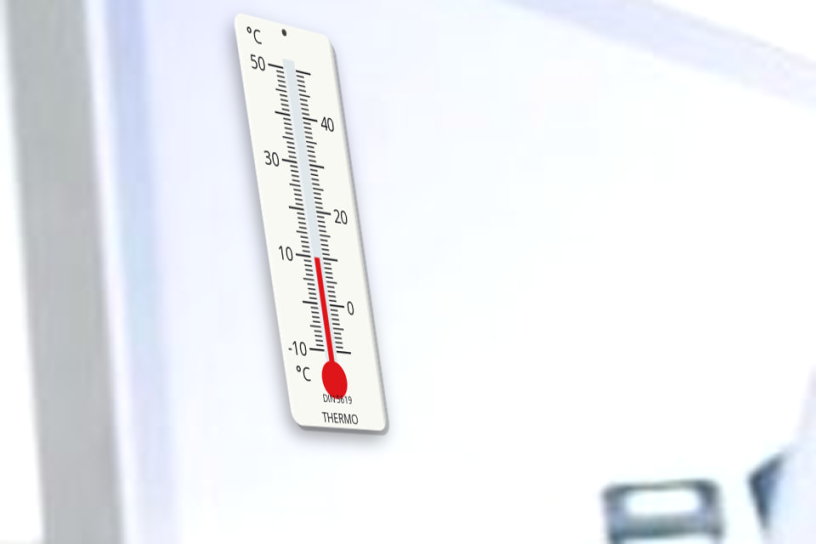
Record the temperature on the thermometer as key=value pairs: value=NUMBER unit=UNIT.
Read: value=10 unit=°C
